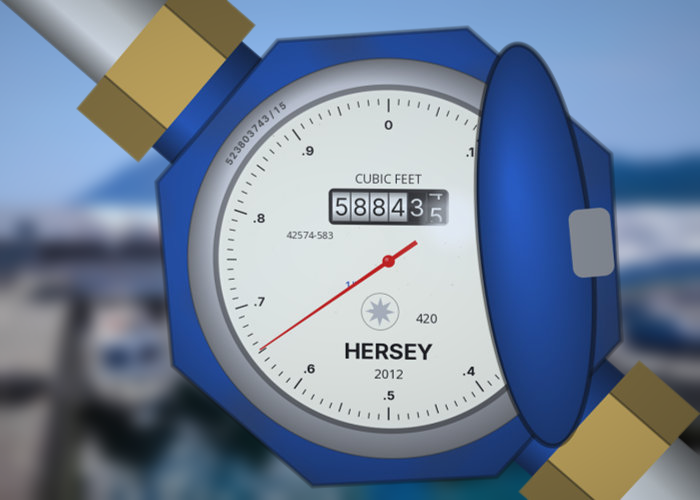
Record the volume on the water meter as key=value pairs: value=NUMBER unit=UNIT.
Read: value=588434.65 unit=ft³
